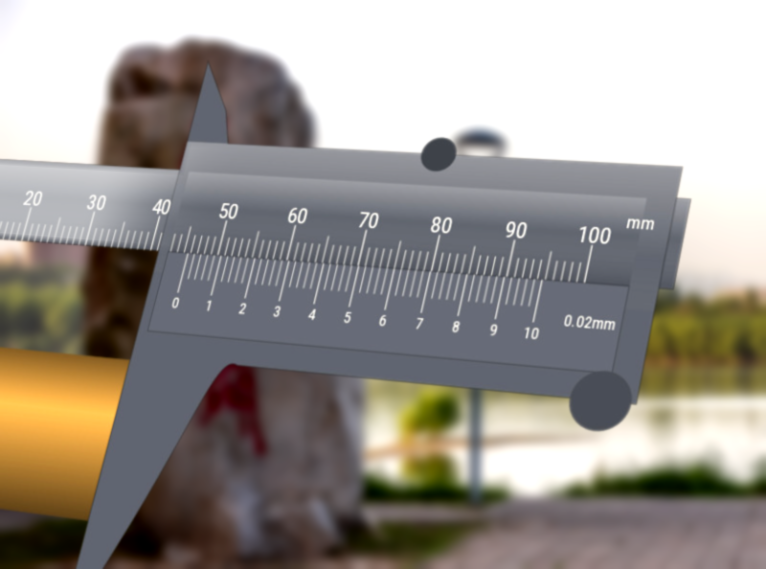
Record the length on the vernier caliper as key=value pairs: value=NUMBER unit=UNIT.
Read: value=45.6 unit=mm
